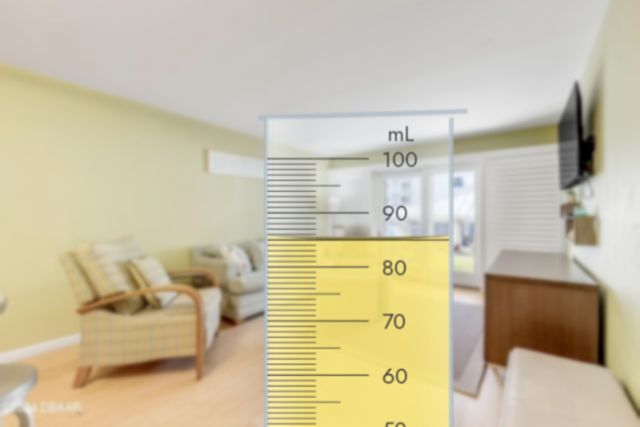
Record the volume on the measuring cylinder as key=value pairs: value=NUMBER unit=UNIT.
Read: value=85 unit=mL
